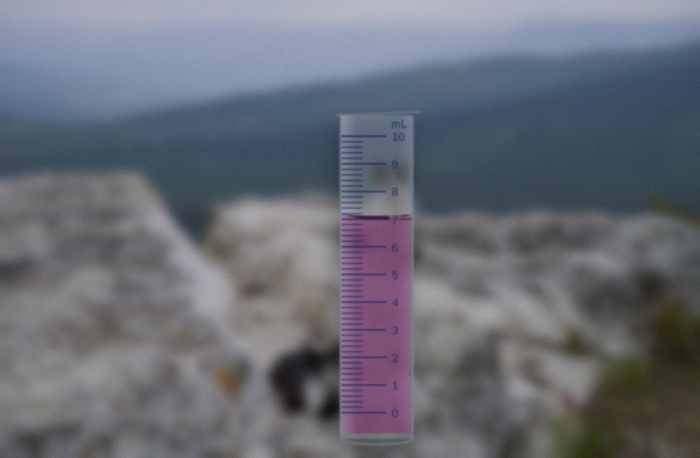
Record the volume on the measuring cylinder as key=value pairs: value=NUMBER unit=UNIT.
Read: value=7 unit=mL
